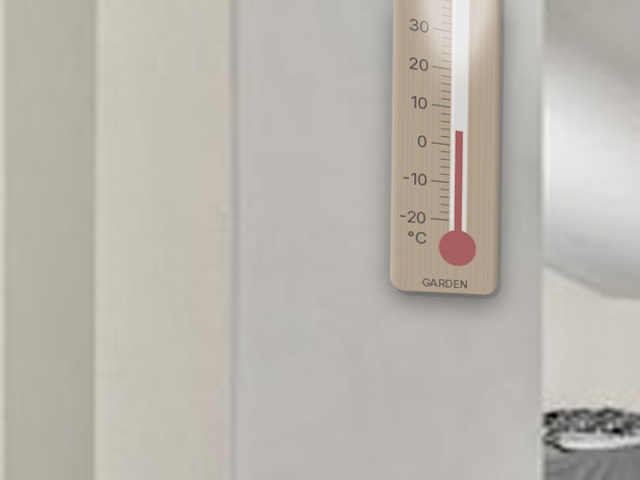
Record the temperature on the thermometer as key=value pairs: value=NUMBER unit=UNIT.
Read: value=4 unit=°C
